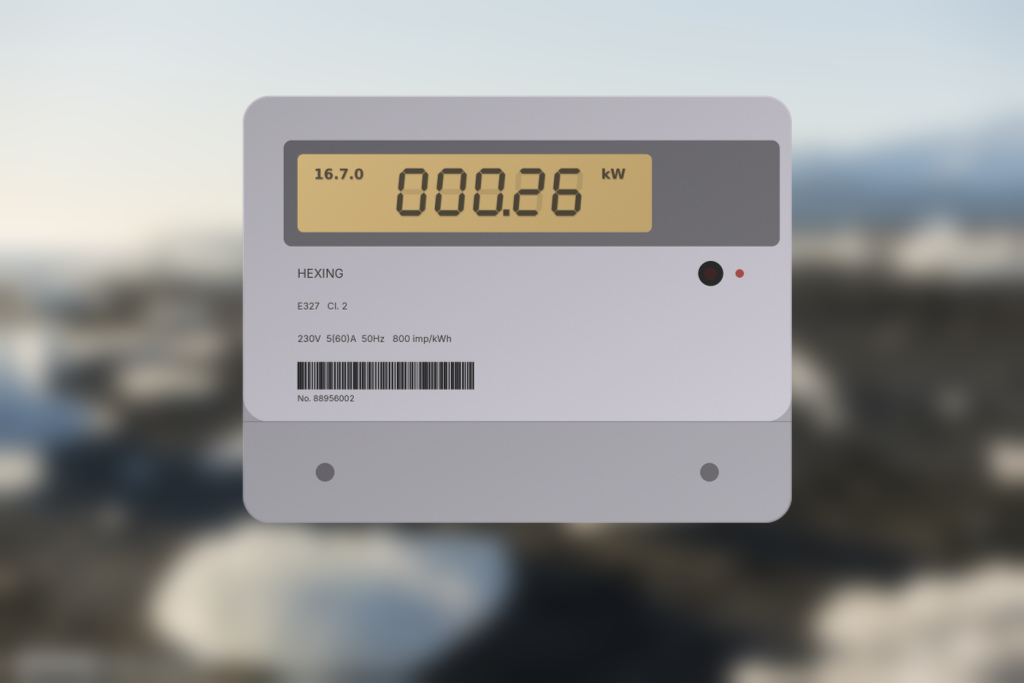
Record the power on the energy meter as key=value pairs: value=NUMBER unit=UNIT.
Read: value=0.26 unit=kW
